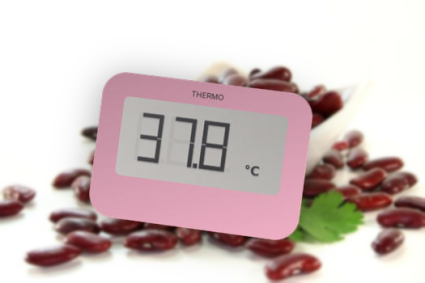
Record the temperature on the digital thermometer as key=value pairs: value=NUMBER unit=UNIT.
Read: value=37.8 unit=°C
